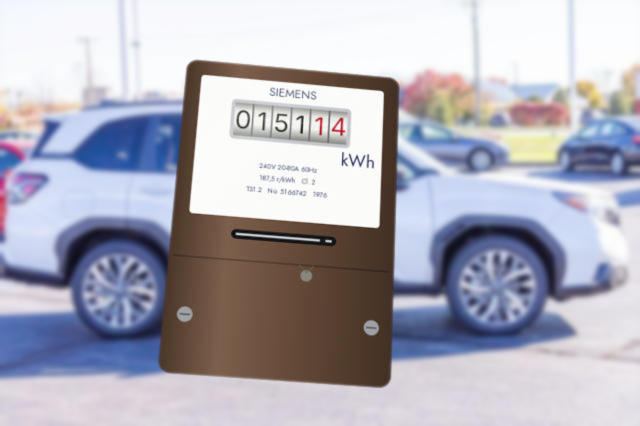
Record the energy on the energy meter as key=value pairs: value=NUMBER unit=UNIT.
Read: value=151.14 unit=kWh
